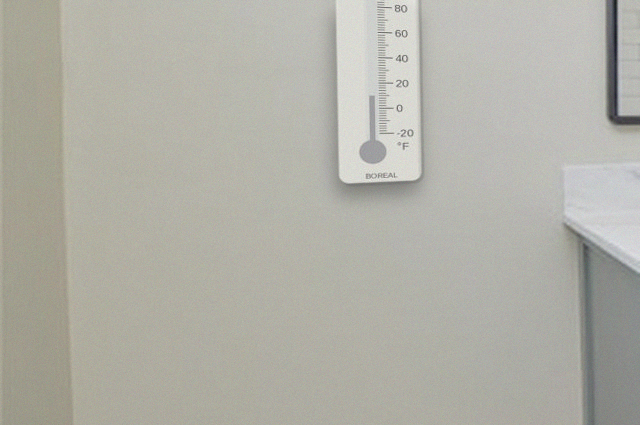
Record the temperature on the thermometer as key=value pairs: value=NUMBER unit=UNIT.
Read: value=10 unit=°F
